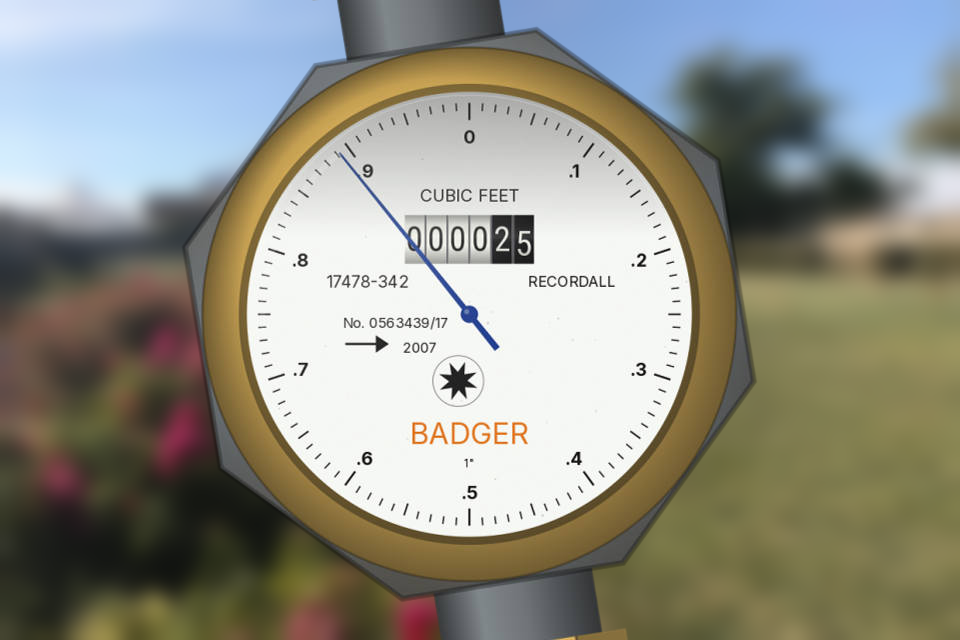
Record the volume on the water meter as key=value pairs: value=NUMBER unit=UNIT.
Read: value=24.89 unit=ft³
